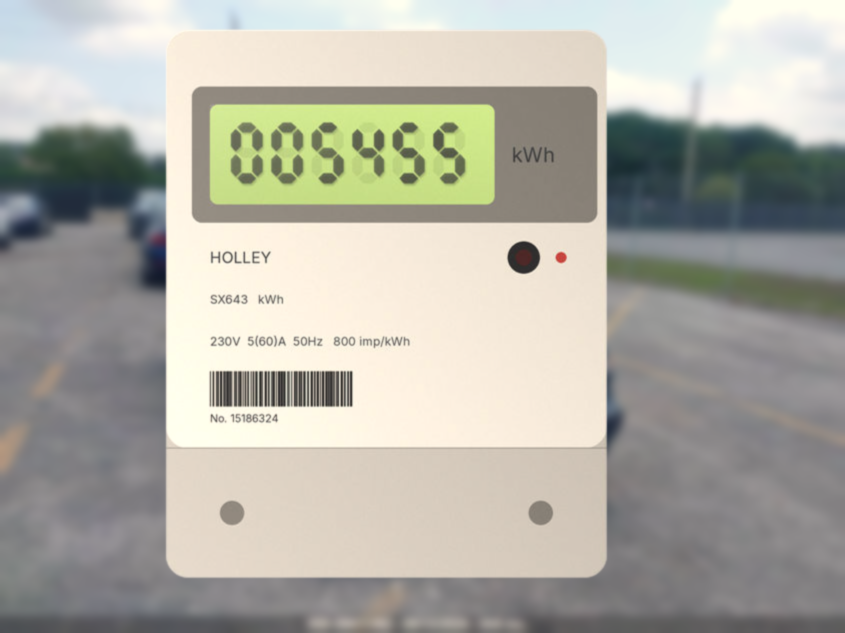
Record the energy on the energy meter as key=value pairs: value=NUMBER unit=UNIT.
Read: value=5455 unit=kWh
